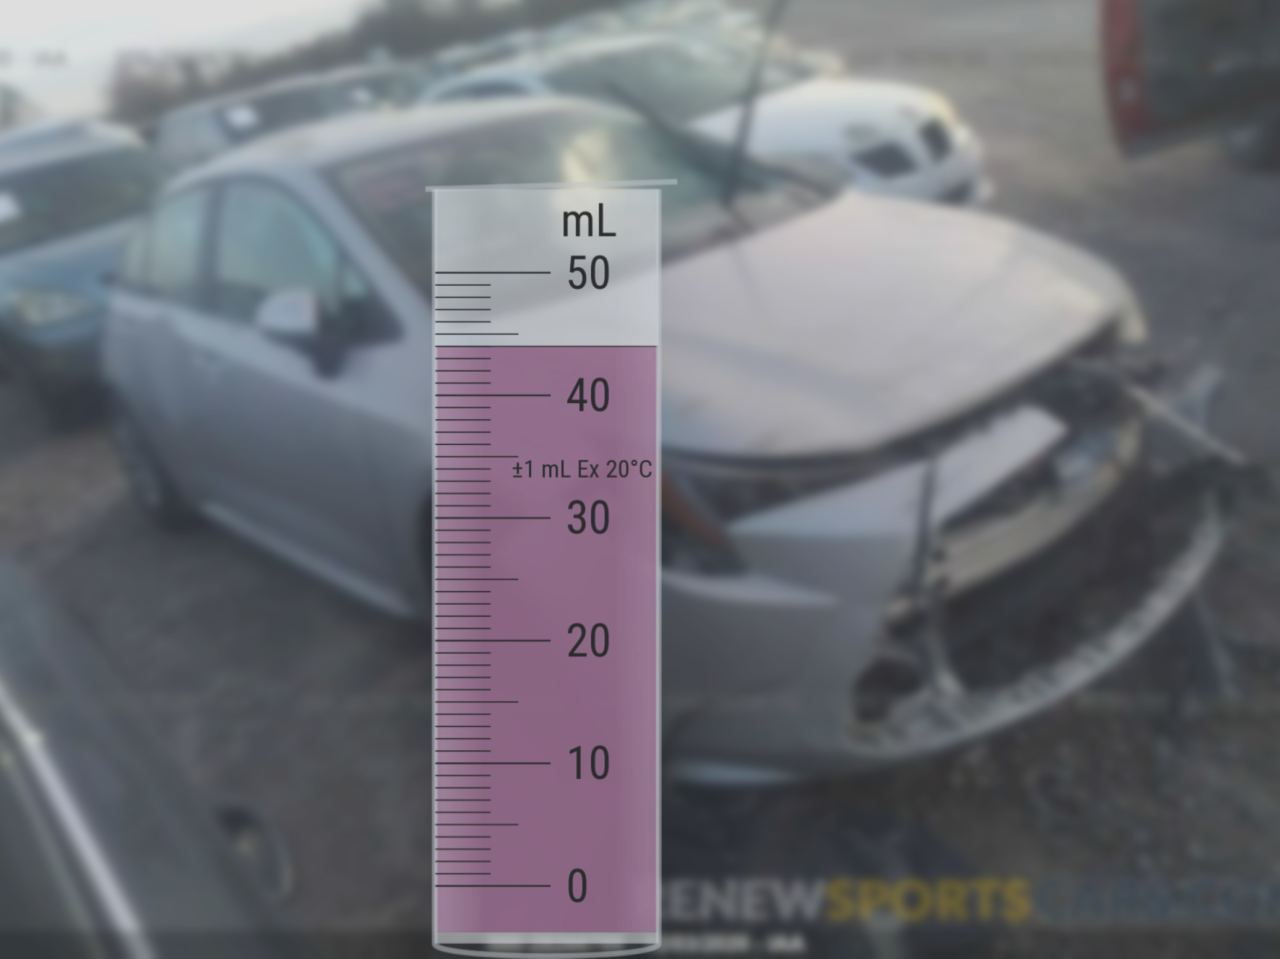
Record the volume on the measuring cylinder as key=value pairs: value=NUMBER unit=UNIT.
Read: value=44 unit=mL
